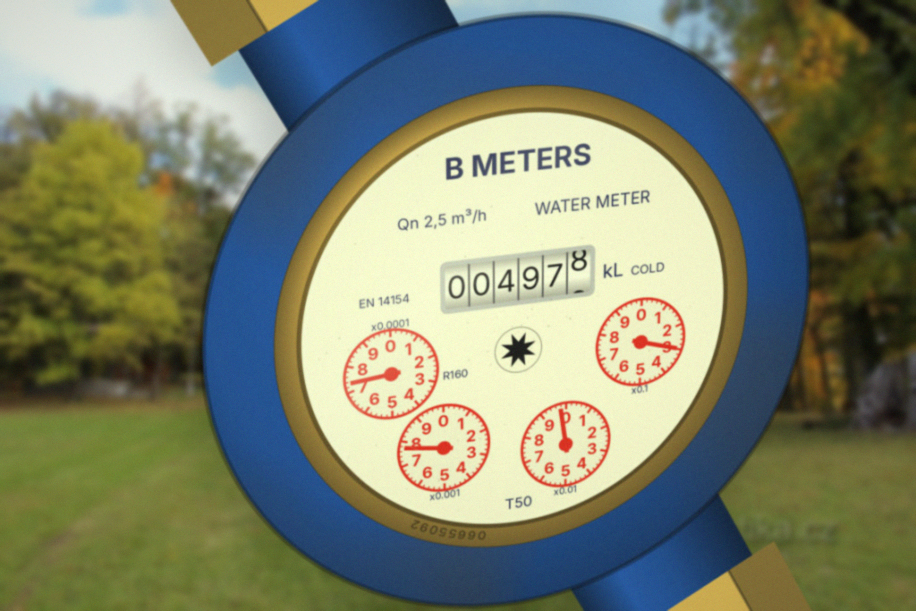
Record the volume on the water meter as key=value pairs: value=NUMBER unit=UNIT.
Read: value=4978.2977 unit=kL
